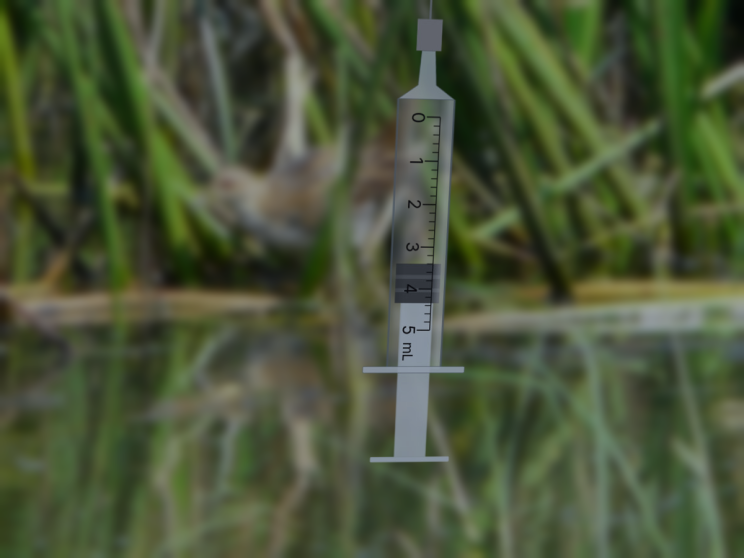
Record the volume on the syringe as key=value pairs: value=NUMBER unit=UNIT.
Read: value=3.4 unit=mL
